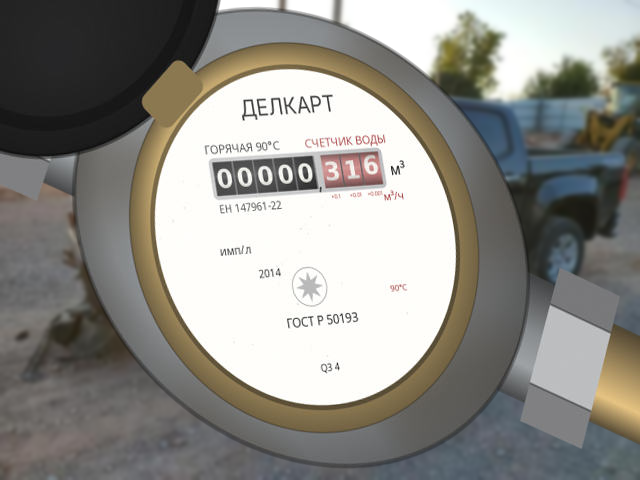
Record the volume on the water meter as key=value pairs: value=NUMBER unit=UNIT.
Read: value=0.316 unit=m³
